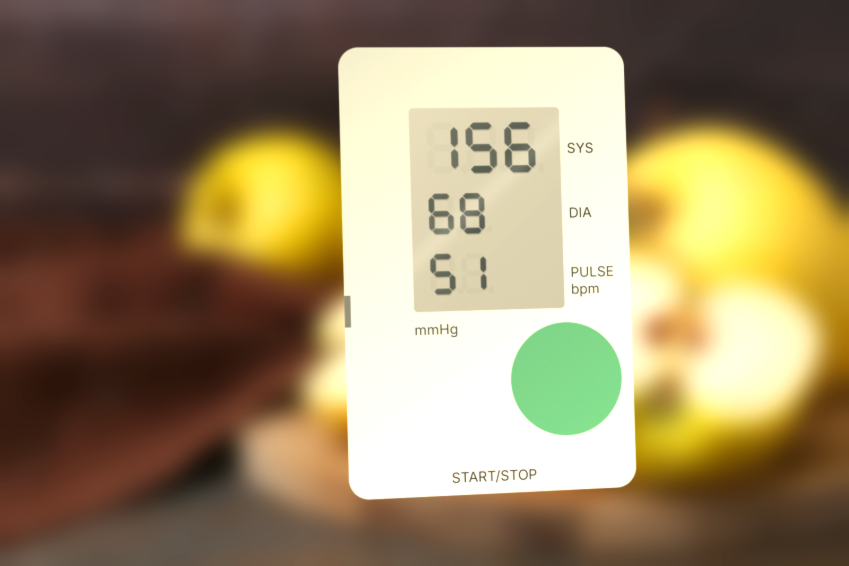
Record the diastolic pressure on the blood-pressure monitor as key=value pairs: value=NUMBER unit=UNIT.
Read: value=68 unit=mmHg
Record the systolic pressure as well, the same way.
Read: value=156 unit=mmHg
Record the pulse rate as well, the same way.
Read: value=51 unit=bpm
